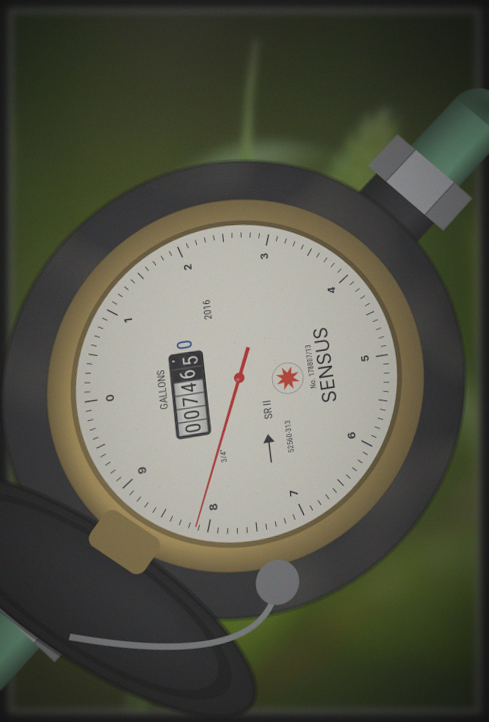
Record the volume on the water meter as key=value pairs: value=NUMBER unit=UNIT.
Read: value=74648.1 unit=gal
